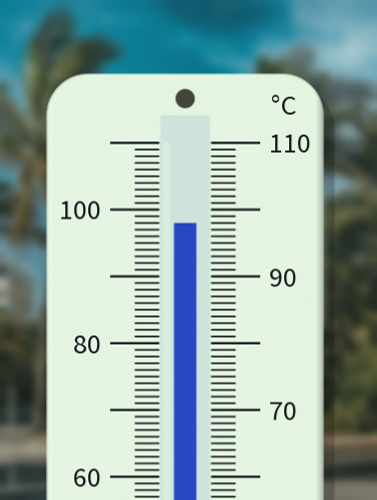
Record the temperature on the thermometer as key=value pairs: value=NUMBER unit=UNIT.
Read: value=98 unit=°C
